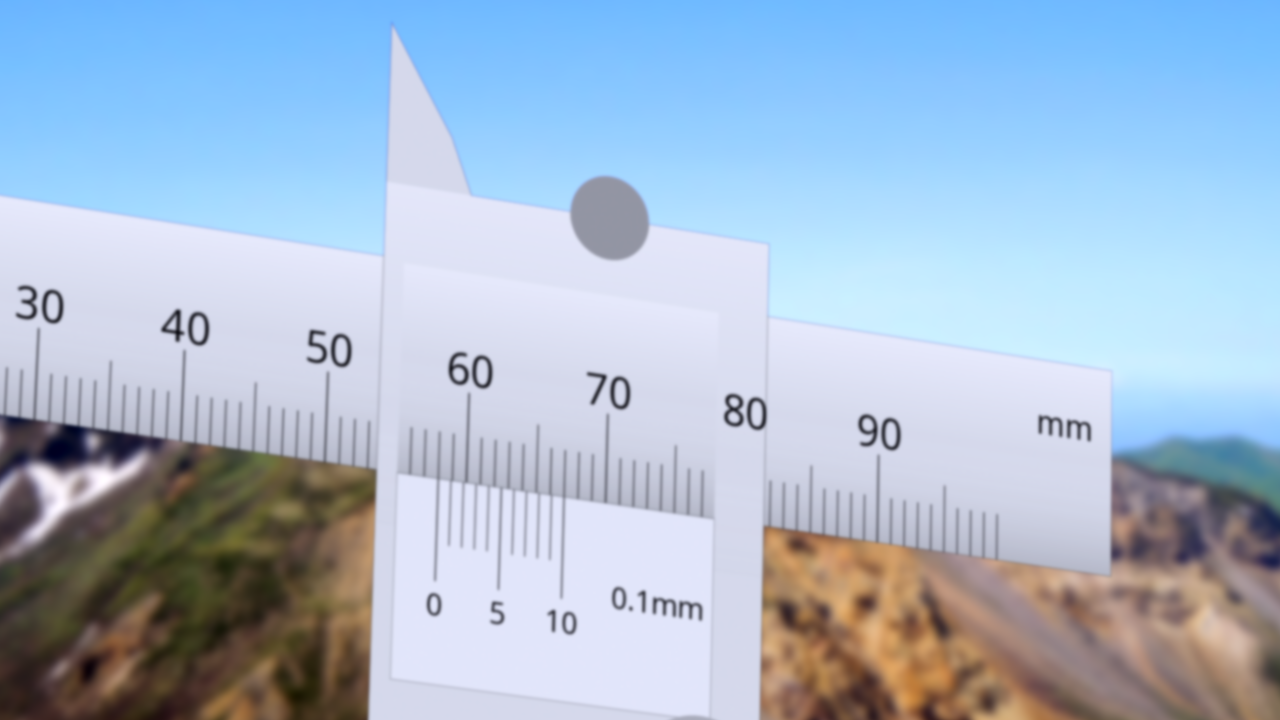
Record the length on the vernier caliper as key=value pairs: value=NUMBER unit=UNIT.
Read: value=58.0 unit=mm
